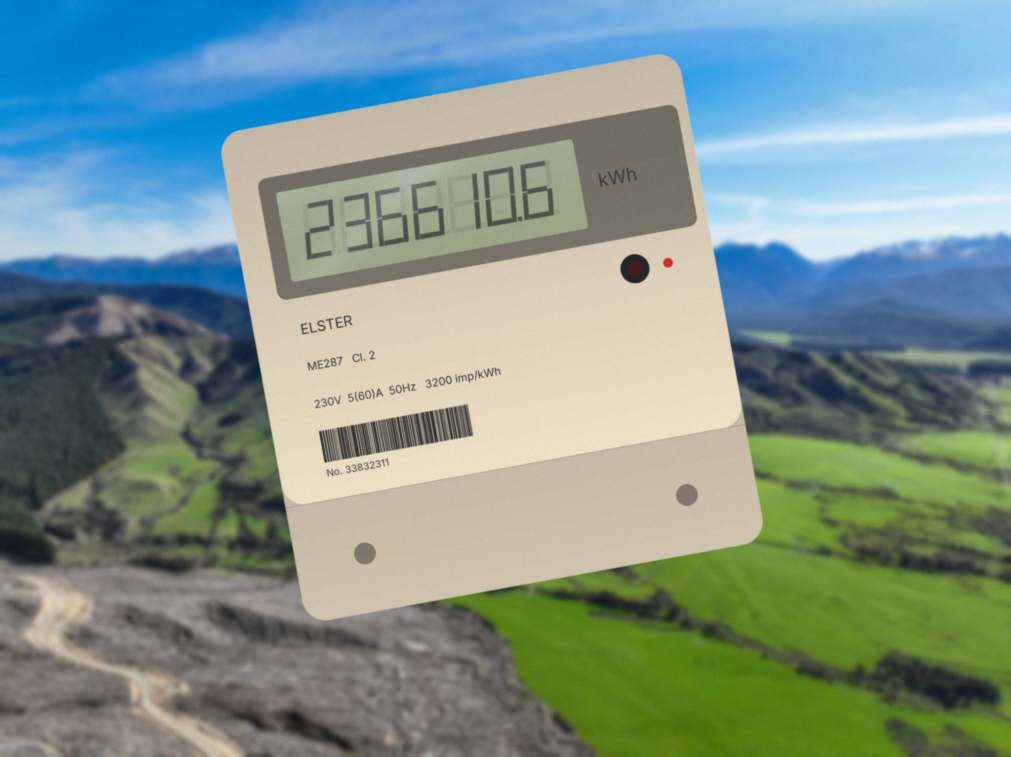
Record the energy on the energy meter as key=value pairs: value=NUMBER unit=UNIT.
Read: value=236610.6 unit=kWh
